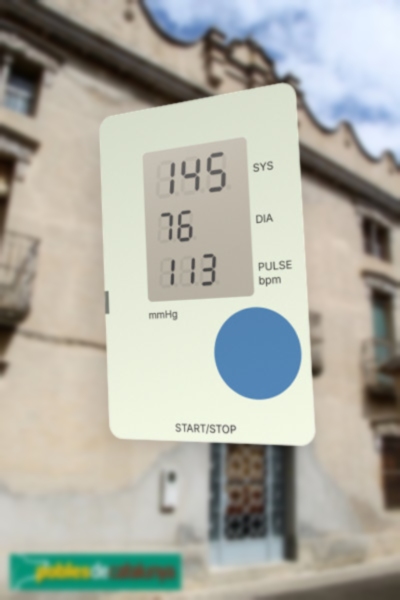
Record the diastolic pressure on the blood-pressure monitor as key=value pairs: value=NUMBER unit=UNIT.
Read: value=76 unit=mmHg
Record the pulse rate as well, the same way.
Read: value=113 unit=bpm
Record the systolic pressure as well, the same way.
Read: value=145 unit=mmHg
